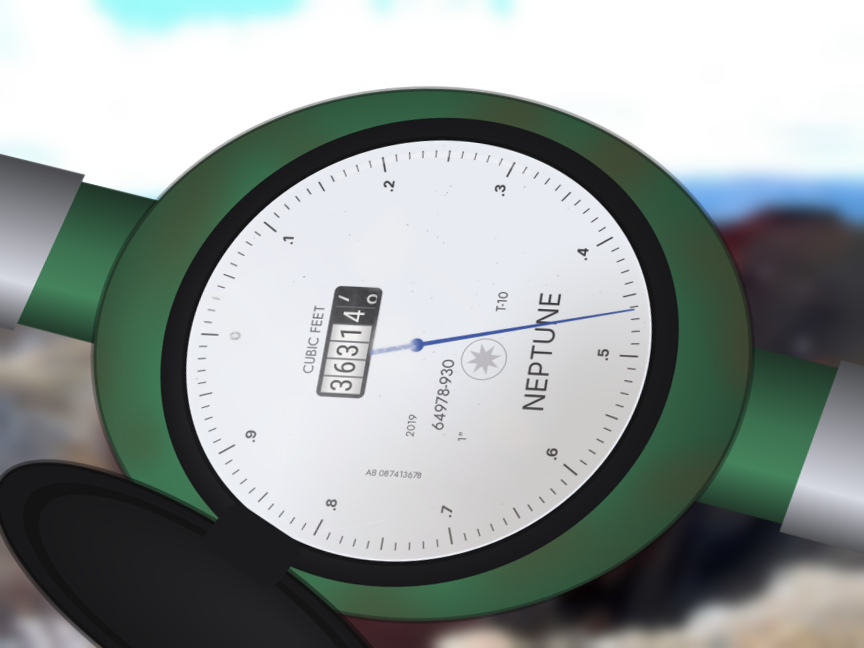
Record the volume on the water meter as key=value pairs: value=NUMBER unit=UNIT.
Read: value=363147.46 unit=ft³
